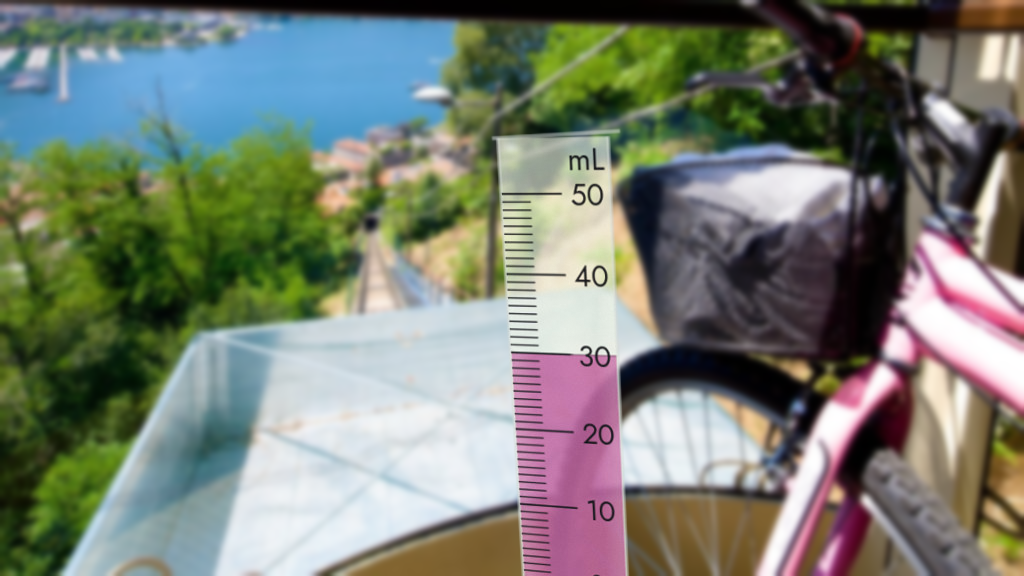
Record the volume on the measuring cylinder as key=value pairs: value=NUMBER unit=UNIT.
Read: value=30 unit=mL
